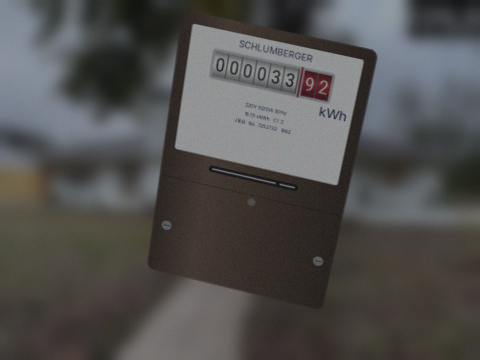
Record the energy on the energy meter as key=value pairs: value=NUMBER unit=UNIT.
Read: value=33.92 unit=kWh
